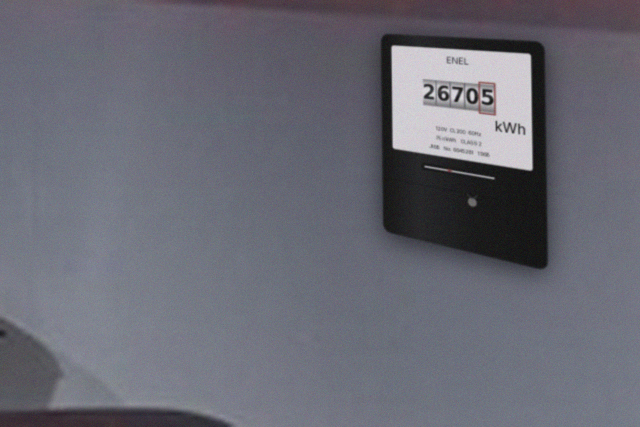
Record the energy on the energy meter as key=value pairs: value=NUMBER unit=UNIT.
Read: value=2670.5 unit=kWh
